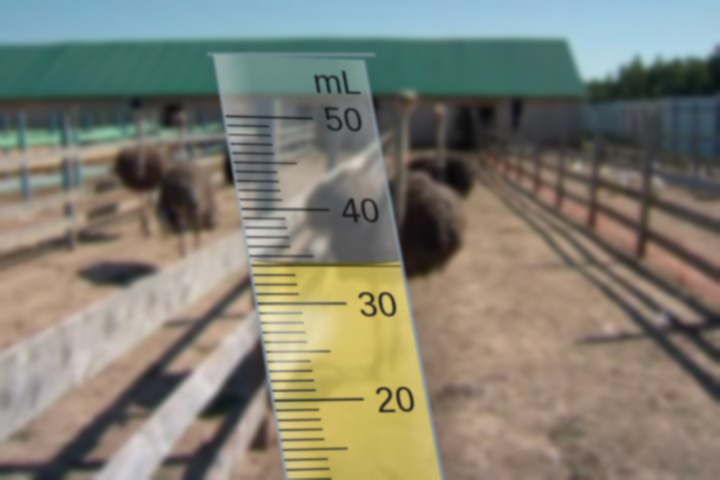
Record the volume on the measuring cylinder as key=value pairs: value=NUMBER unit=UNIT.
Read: value=34 unit=mL
